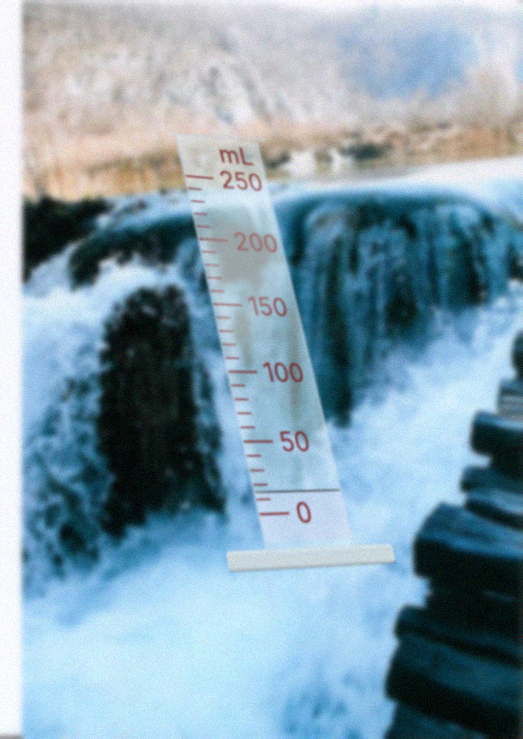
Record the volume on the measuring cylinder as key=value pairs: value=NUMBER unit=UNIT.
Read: value=15 unit=mL
